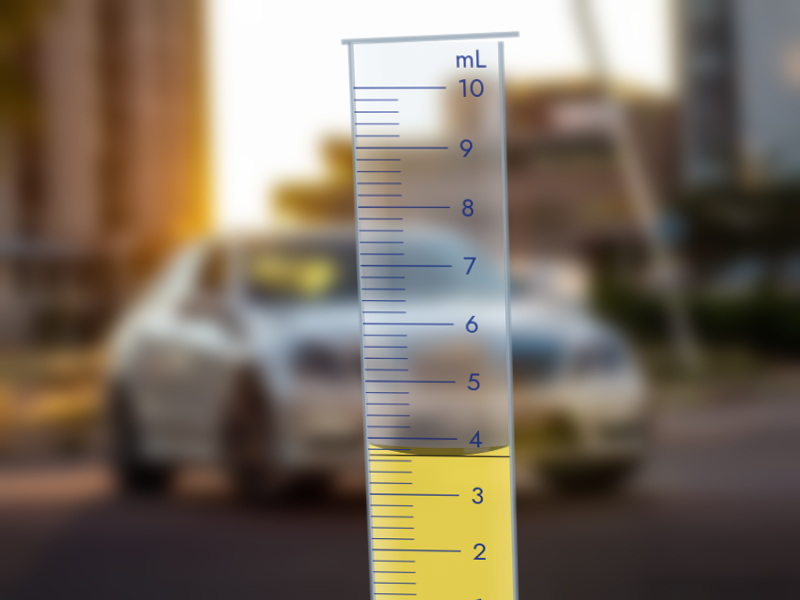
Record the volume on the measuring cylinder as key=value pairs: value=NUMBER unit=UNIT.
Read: value=3.7 unit=mL
